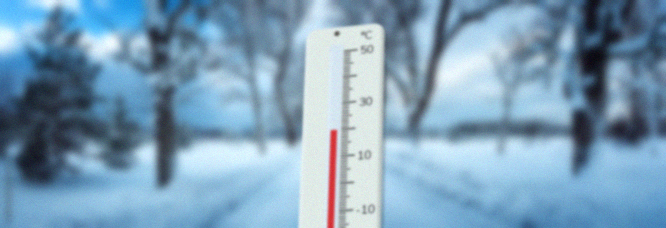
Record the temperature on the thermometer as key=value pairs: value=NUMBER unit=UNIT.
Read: value=20 unit=°C
